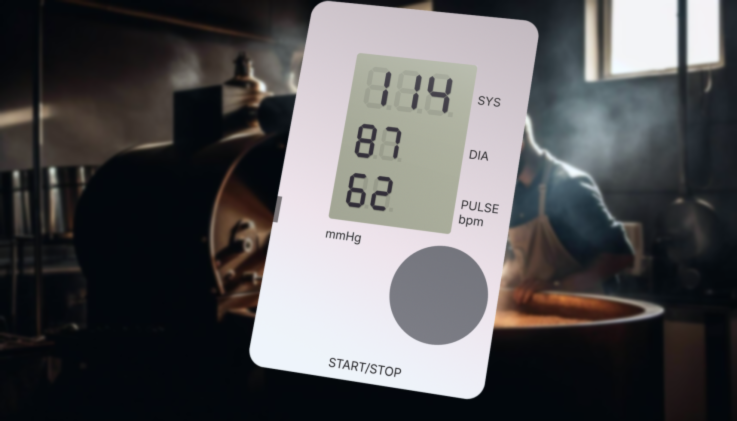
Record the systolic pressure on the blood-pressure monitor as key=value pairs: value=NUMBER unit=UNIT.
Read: value=114 unit=mmHg
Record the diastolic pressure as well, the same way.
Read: value=87 unit=mmHg
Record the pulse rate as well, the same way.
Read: value=62 unit=bpm
